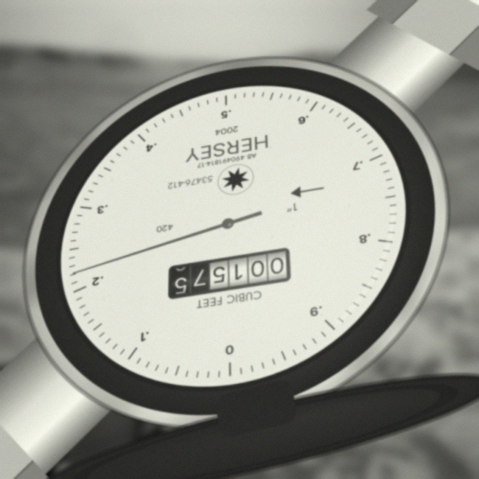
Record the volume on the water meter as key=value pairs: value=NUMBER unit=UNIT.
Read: value=1575.22 unit=ft³
